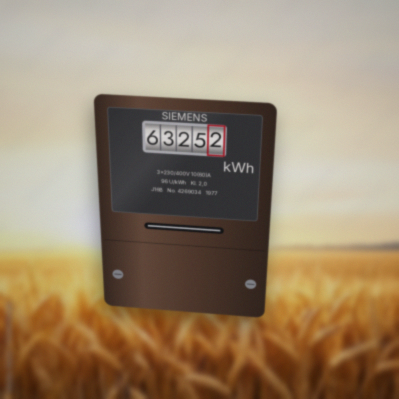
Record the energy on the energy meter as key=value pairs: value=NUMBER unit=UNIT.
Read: value=6325.2 unit=kWh
